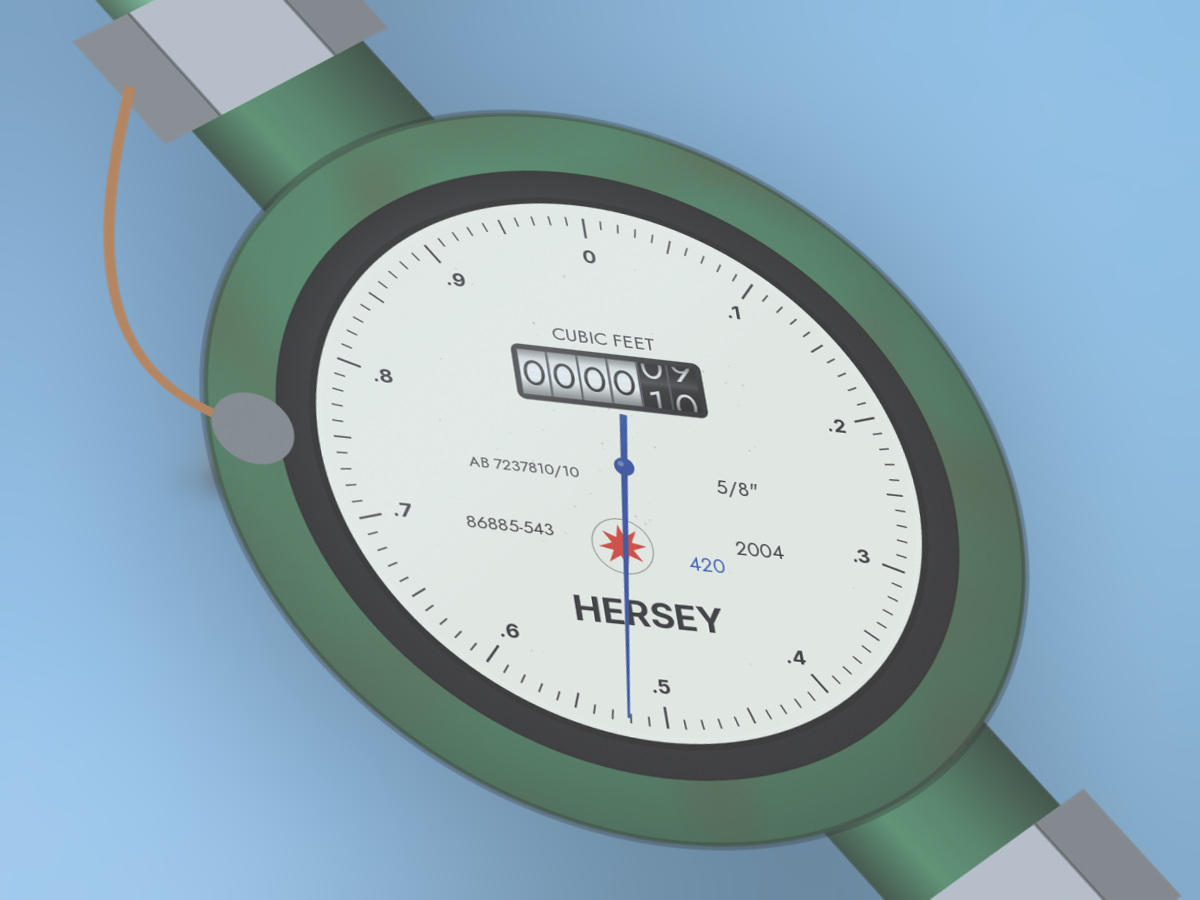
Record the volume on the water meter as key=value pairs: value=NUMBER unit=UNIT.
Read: value=9.52 unit=ft³
